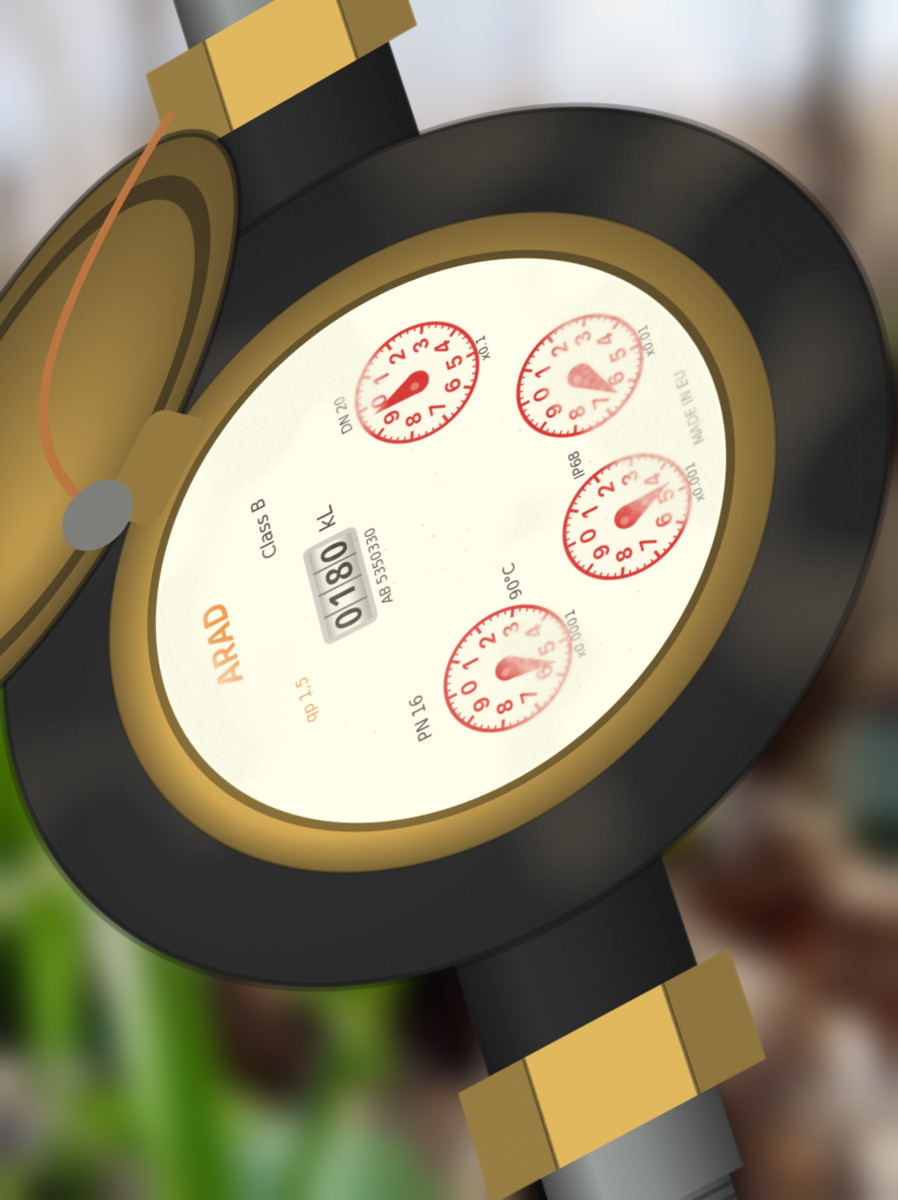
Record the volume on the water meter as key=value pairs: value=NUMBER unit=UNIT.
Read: value=179.9645 unit=kL
